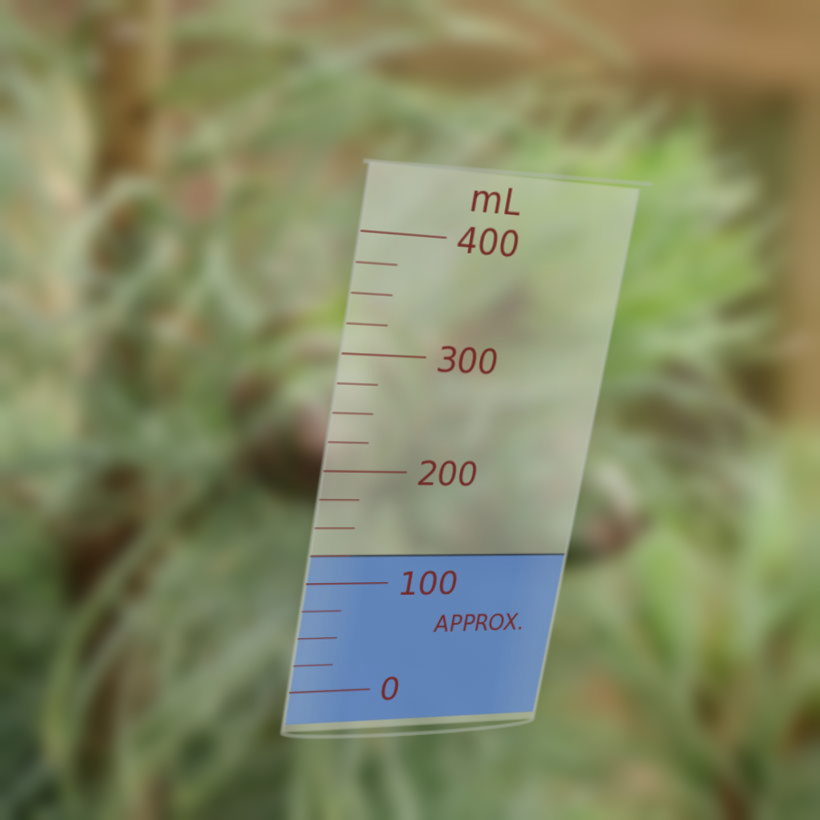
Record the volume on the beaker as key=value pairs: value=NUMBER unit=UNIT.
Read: value=125 unit=mL
